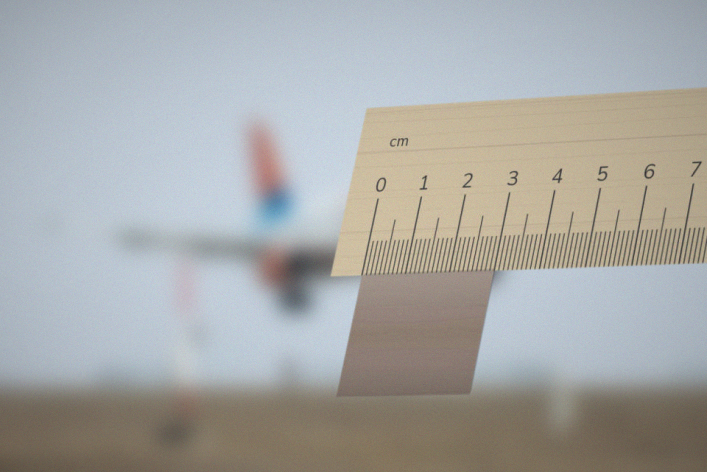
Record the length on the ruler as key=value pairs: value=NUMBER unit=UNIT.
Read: value=3 unit=cm
